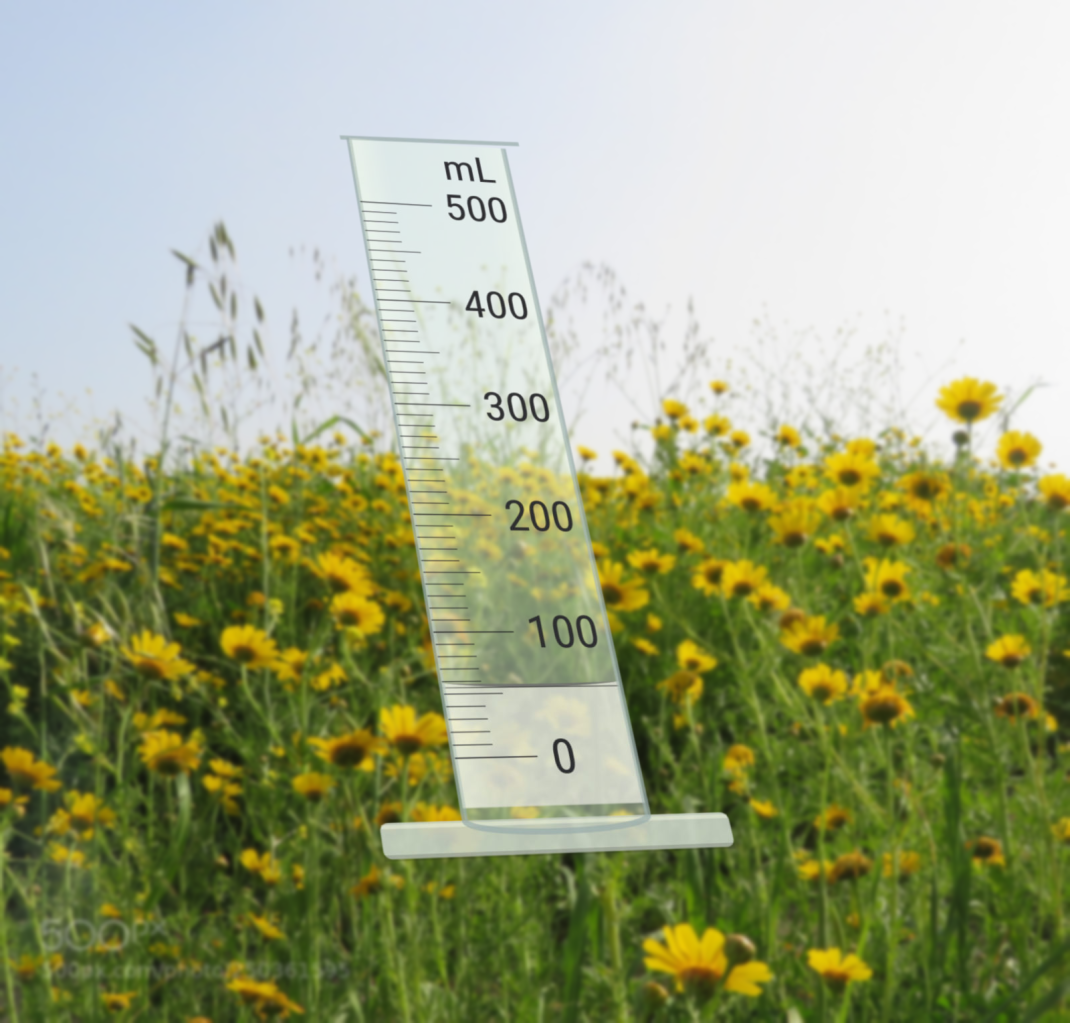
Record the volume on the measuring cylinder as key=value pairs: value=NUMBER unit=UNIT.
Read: value=55 unit=mL
